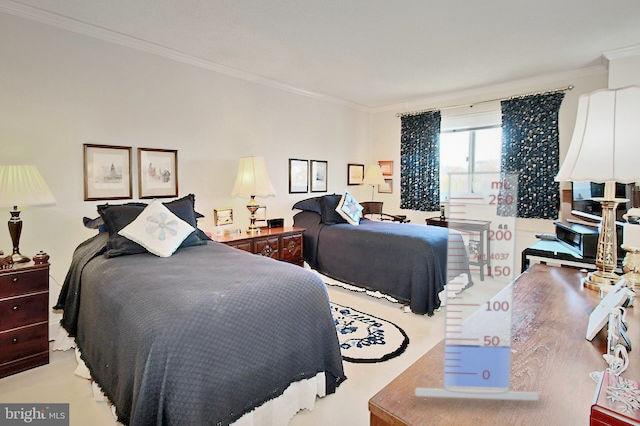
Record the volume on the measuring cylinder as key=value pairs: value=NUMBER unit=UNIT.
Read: value=40 unit=mL
